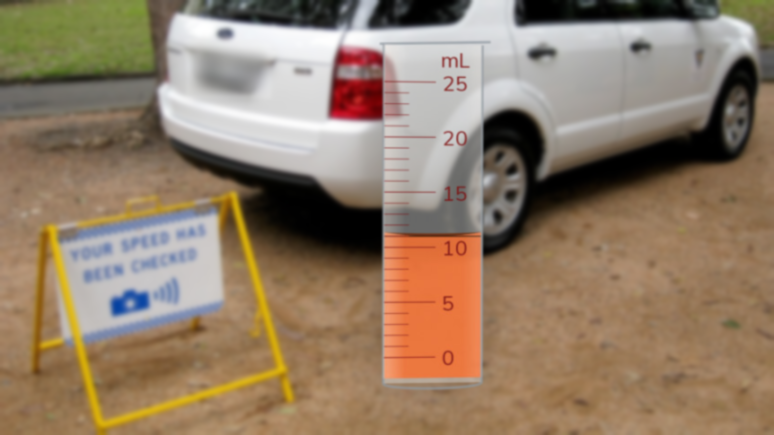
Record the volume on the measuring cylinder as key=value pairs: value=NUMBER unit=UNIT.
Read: value=11 unit=mL
